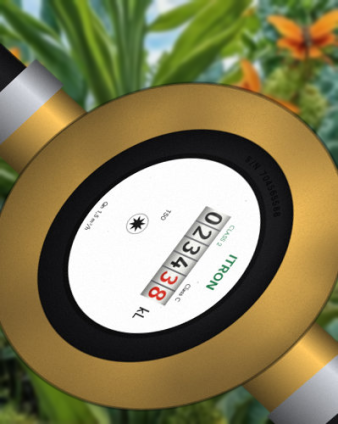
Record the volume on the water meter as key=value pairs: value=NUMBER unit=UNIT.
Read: value=234.38 unit=kL
